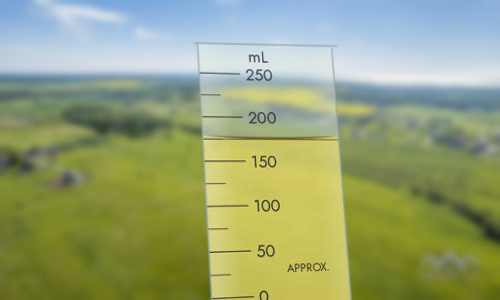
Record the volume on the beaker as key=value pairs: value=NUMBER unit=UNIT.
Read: value=175 unit=mL
